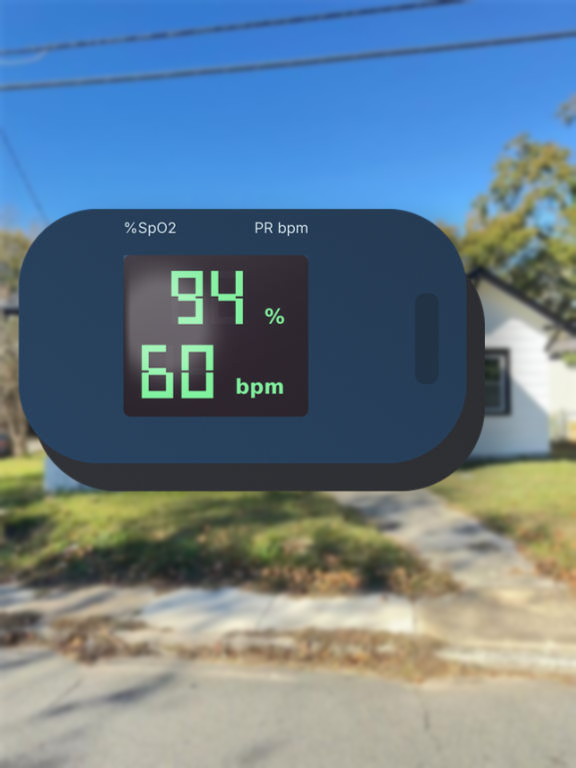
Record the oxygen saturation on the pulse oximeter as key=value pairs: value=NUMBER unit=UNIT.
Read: value=94 unit=%
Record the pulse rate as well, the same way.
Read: value=60 unit=bpm
